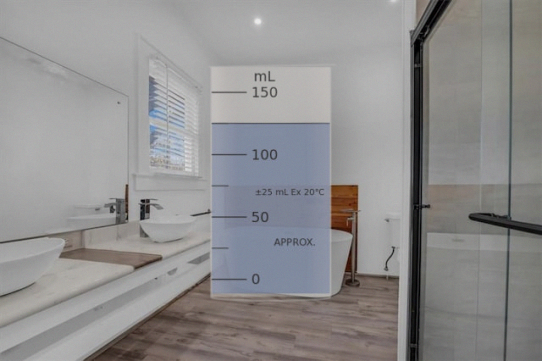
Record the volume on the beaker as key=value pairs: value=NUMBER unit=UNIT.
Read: value=125 unit=mL
